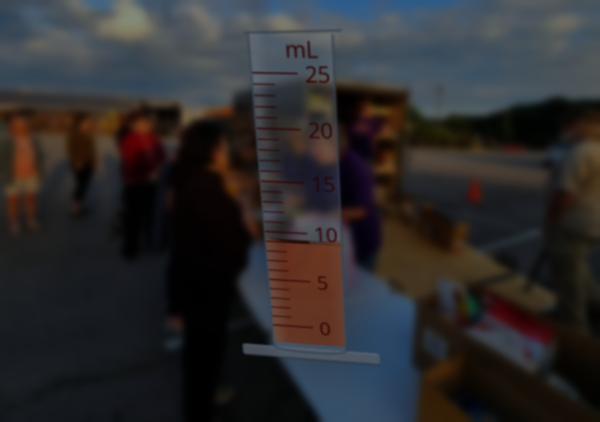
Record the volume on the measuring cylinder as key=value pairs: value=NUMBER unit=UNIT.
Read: value=9 unit=mL
